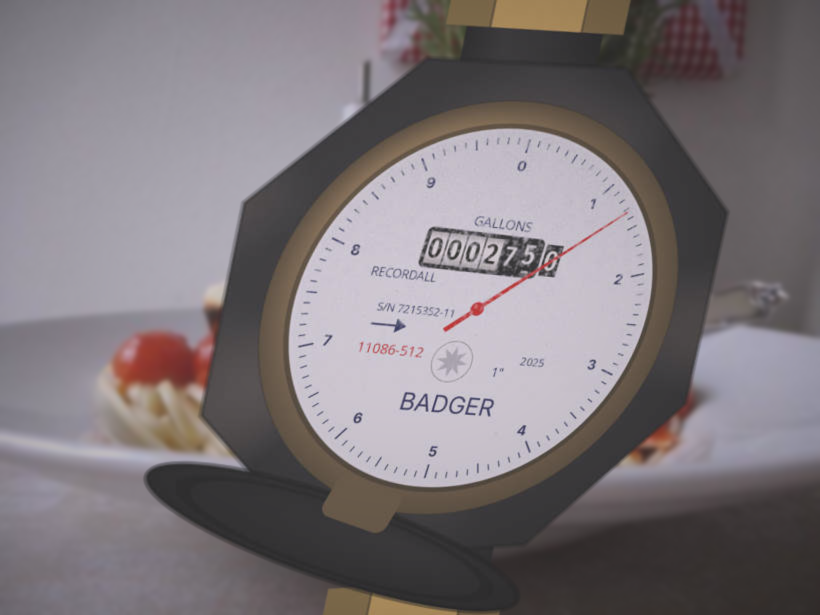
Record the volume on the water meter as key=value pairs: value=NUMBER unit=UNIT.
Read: value=2751.3 unit=gal
